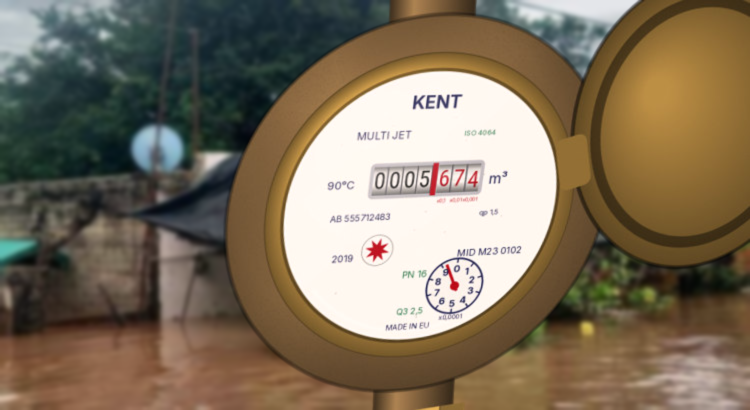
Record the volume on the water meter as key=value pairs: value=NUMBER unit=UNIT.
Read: value=5.6739 unit=m³
